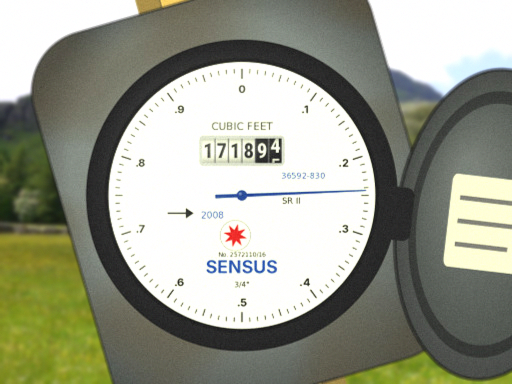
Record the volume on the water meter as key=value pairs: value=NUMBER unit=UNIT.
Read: value=171894.24 unit=ft³
